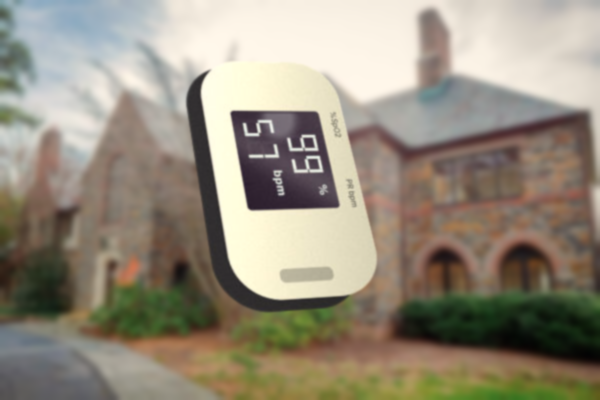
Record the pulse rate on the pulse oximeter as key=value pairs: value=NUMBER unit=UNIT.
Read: value=57 unit=bpm
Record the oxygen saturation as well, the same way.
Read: value=99 unit=%
